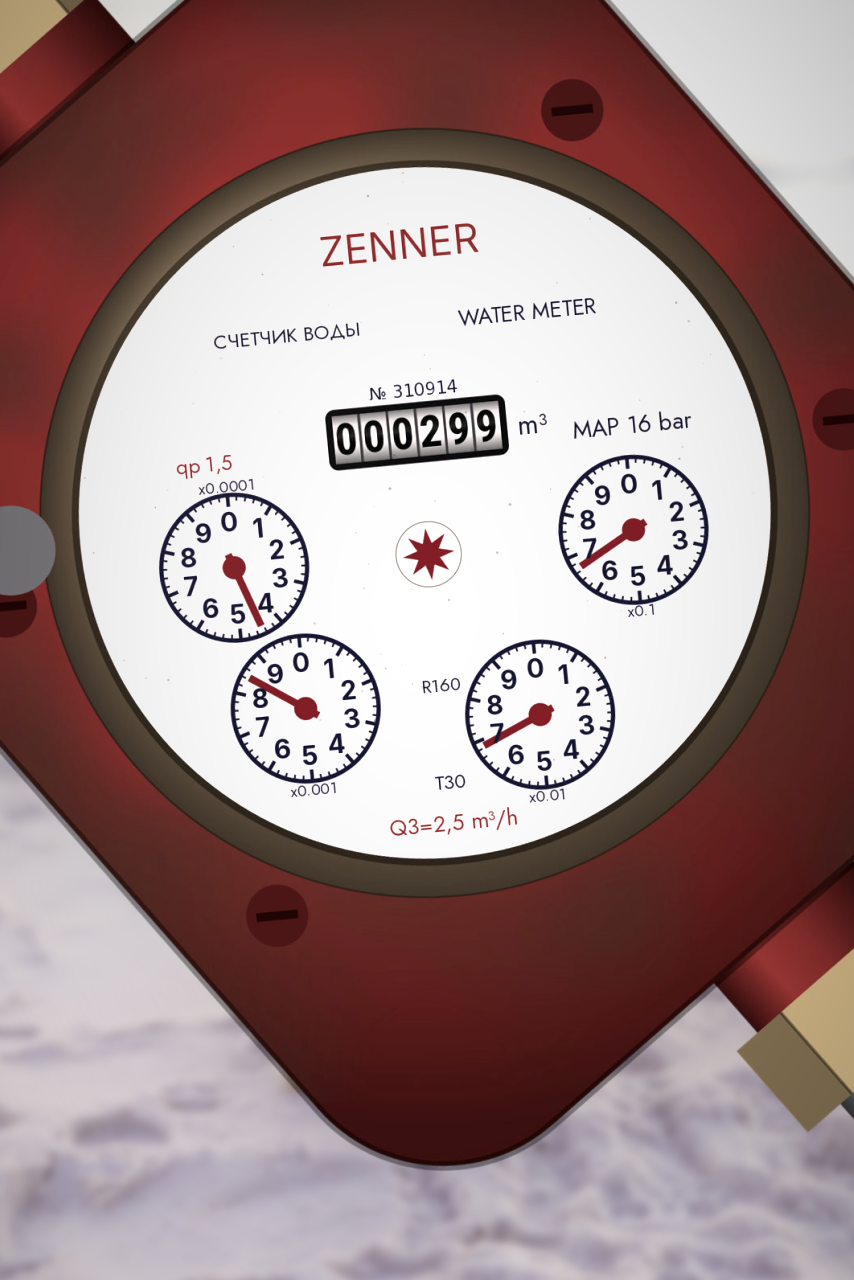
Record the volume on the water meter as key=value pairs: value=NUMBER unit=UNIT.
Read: value=299.6684 unit=m³
